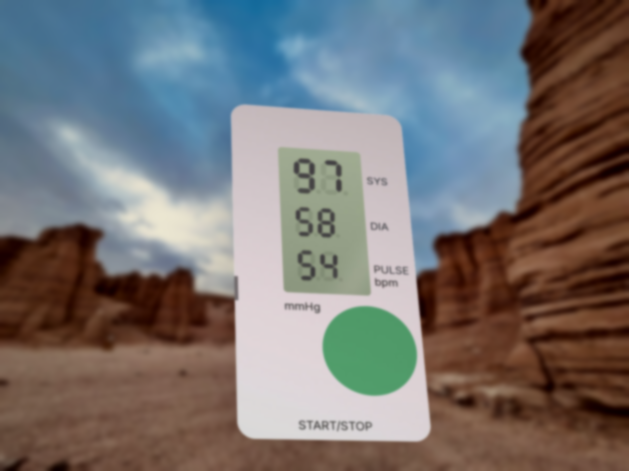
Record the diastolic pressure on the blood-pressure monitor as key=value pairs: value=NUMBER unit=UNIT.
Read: value=58 unit=mmHg
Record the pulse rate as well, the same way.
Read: value=54 unit=bpm
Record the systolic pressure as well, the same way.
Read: value=97 unit=mmHg
